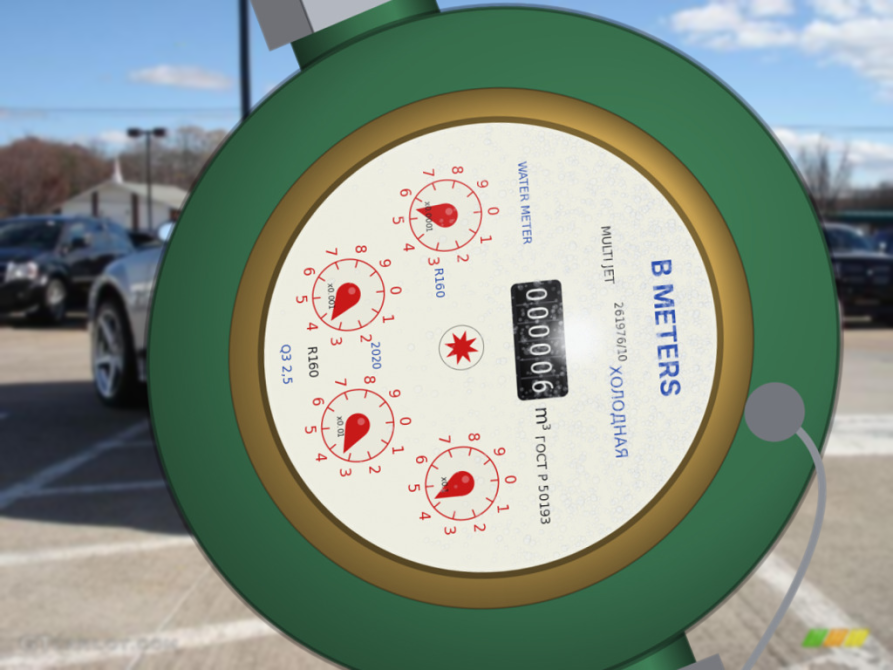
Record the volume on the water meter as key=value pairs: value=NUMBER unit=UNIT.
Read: value=6.4335 unit=m³
